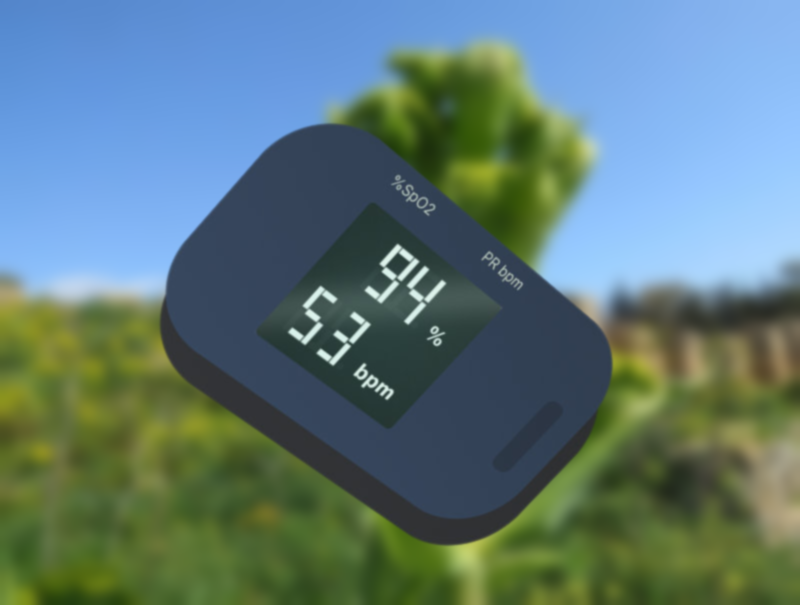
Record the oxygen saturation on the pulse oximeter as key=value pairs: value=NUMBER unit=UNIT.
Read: value=94 unit=%
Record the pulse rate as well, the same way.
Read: value=53 unit=bpm
